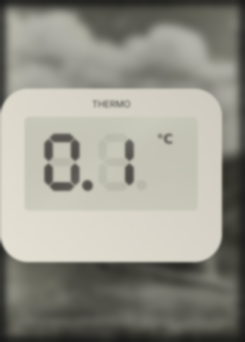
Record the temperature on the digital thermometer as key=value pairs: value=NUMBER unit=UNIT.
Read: value=0.1 unit=°C
